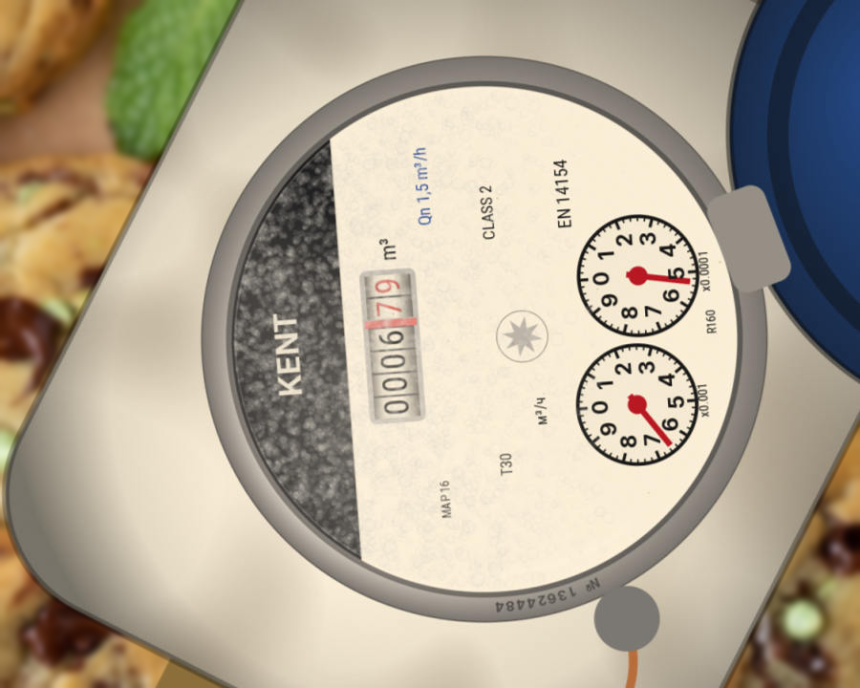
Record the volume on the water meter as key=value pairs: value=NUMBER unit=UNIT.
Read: value=6.7965 unit=m³
